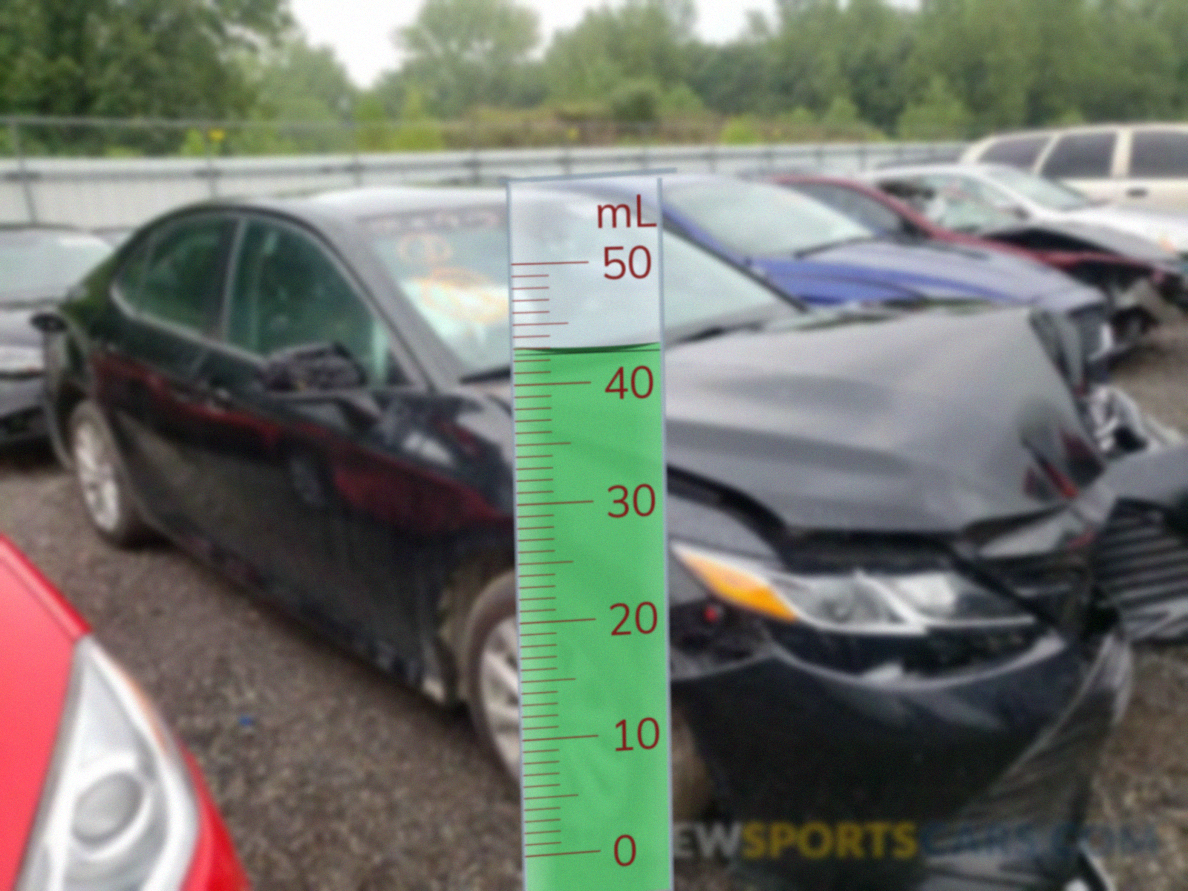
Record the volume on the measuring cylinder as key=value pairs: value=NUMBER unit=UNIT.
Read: value=42.5 unit=mL
